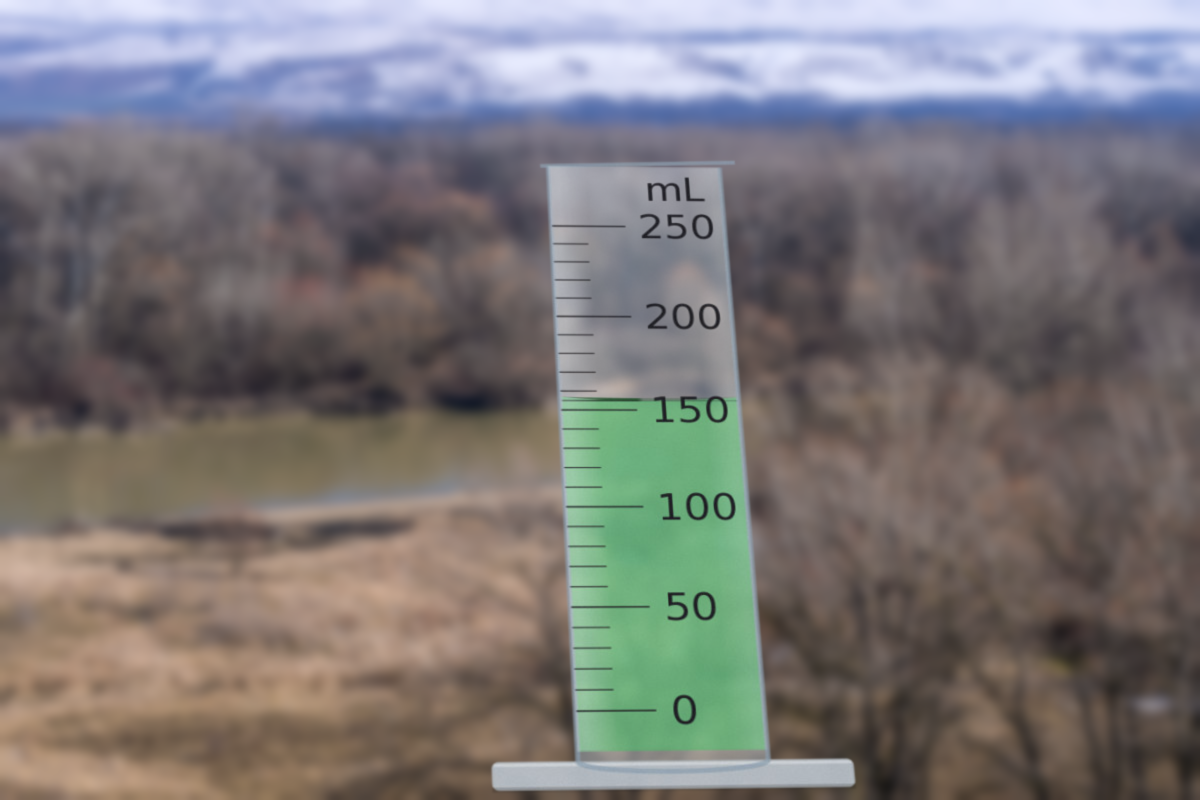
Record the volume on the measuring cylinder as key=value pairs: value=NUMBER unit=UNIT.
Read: value=155 unit=mL
